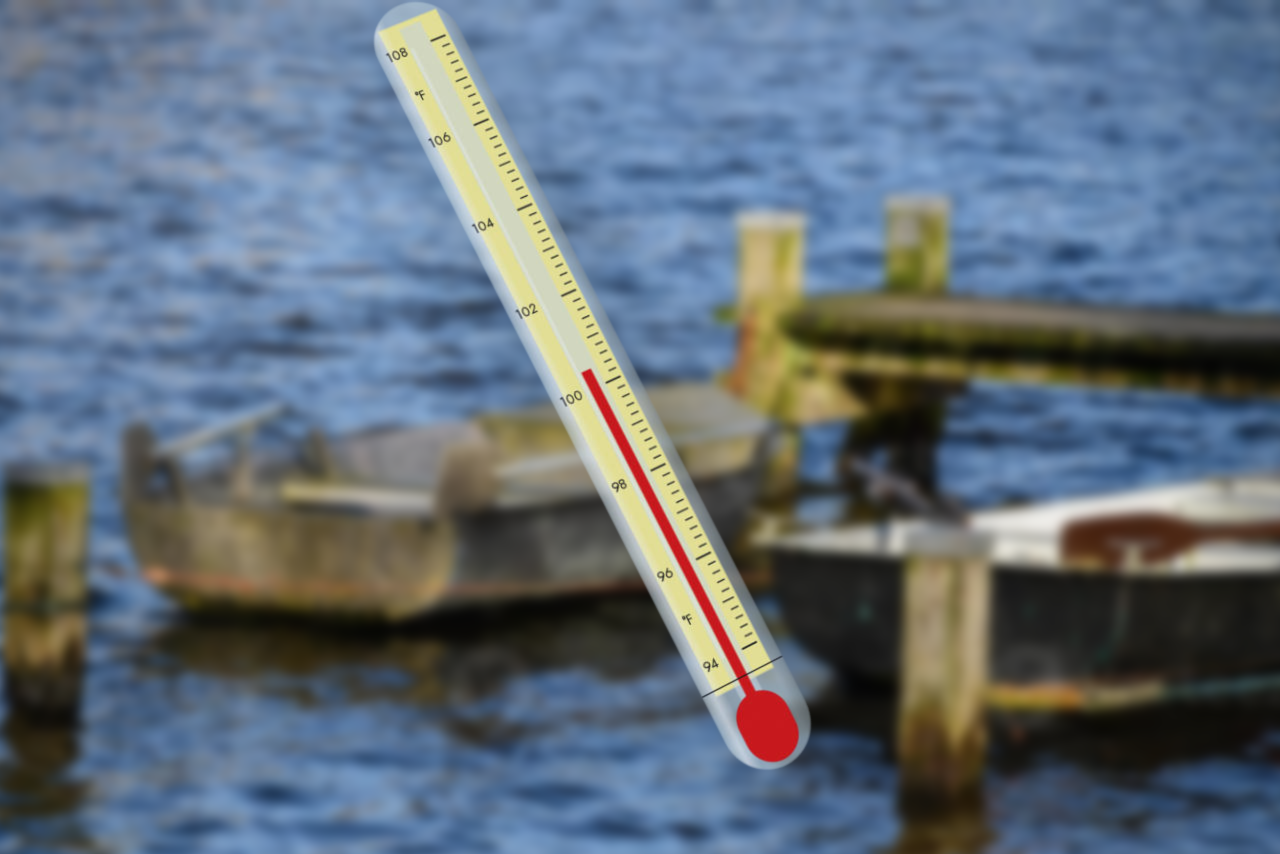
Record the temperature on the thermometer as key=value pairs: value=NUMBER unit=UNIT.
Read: value=100.4 unit=°F
